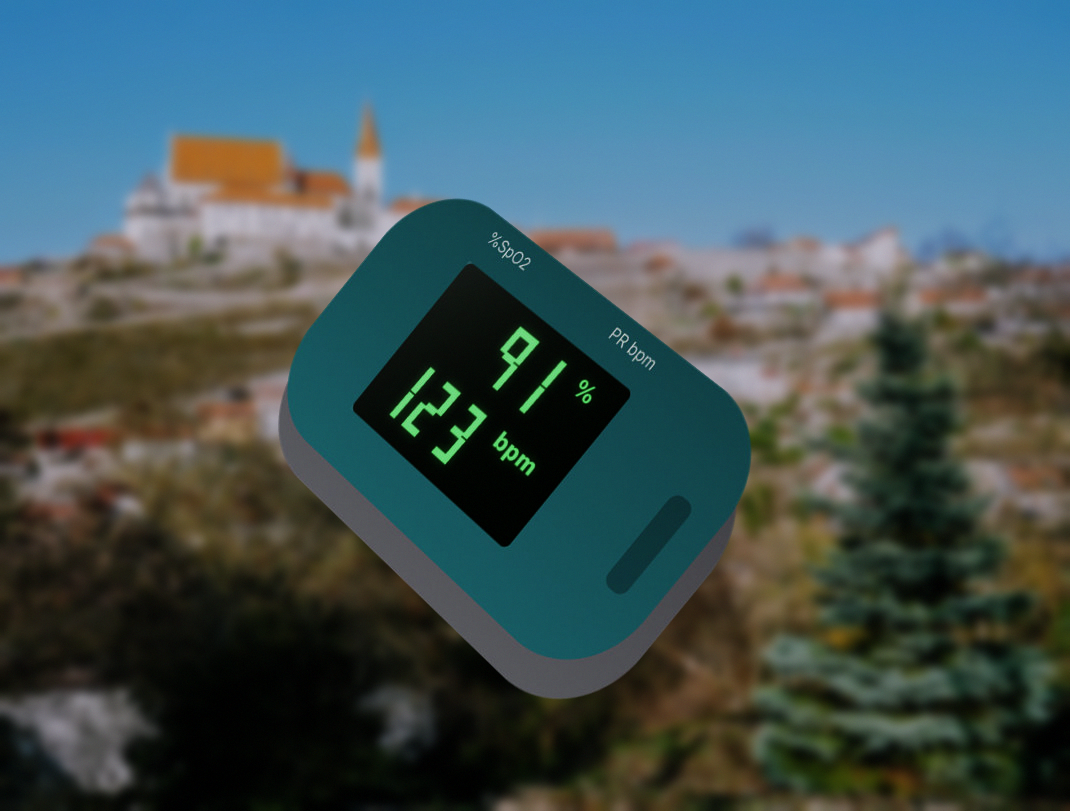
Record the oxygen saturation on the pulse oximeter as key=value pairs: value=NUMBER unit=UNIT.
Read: value=91 unit=%
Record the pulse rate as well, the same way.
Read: value=123 unit=bpm
